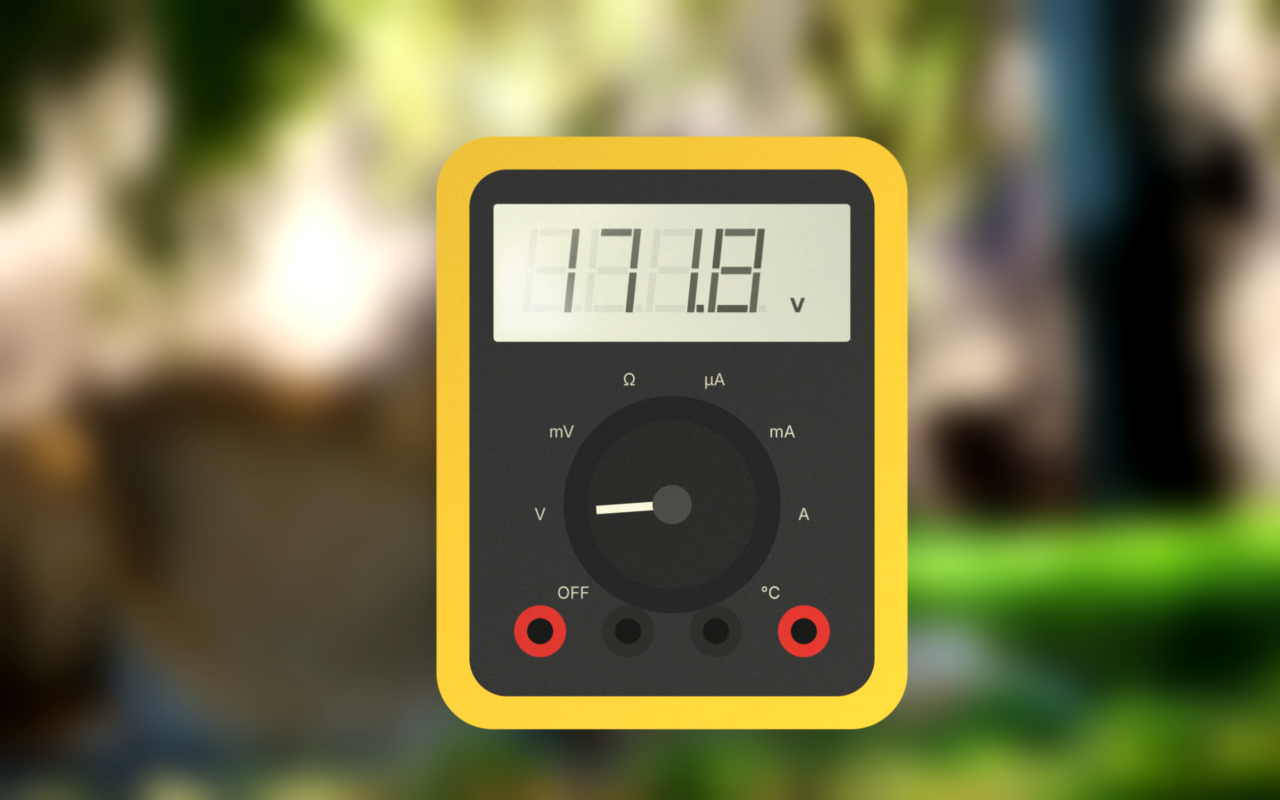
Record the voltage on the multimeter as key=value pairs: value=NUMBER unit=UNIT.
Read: value=171.8 unit=V
